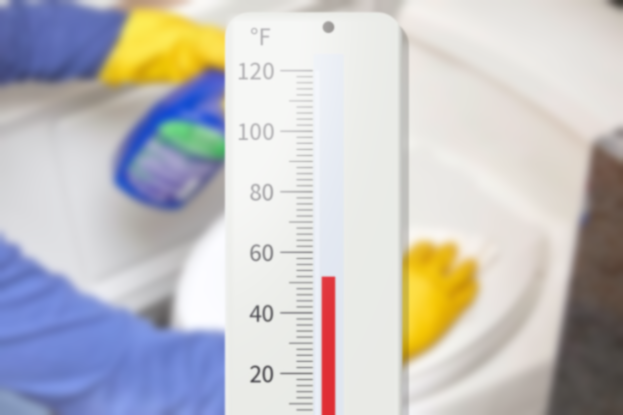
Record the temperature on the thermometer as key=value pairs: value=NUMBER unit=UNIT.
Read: value=52 unit=°F
